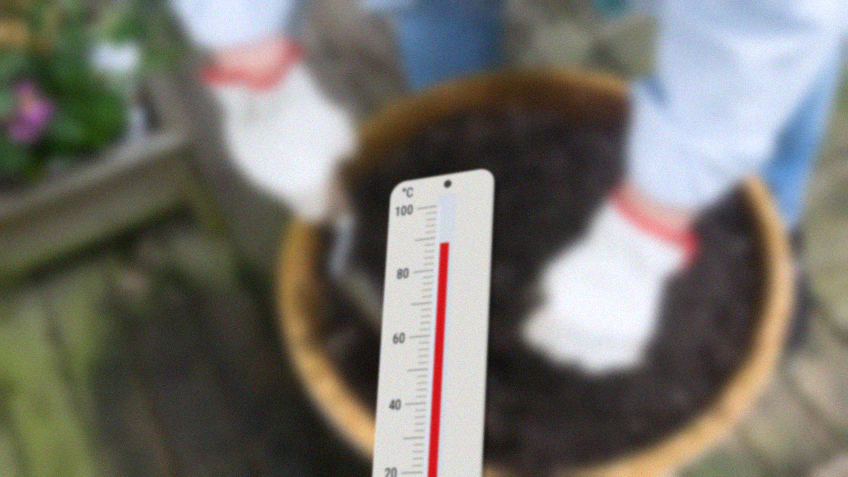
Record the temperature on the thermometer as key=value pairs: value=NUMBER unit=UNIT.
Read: value=88 unit=°C
